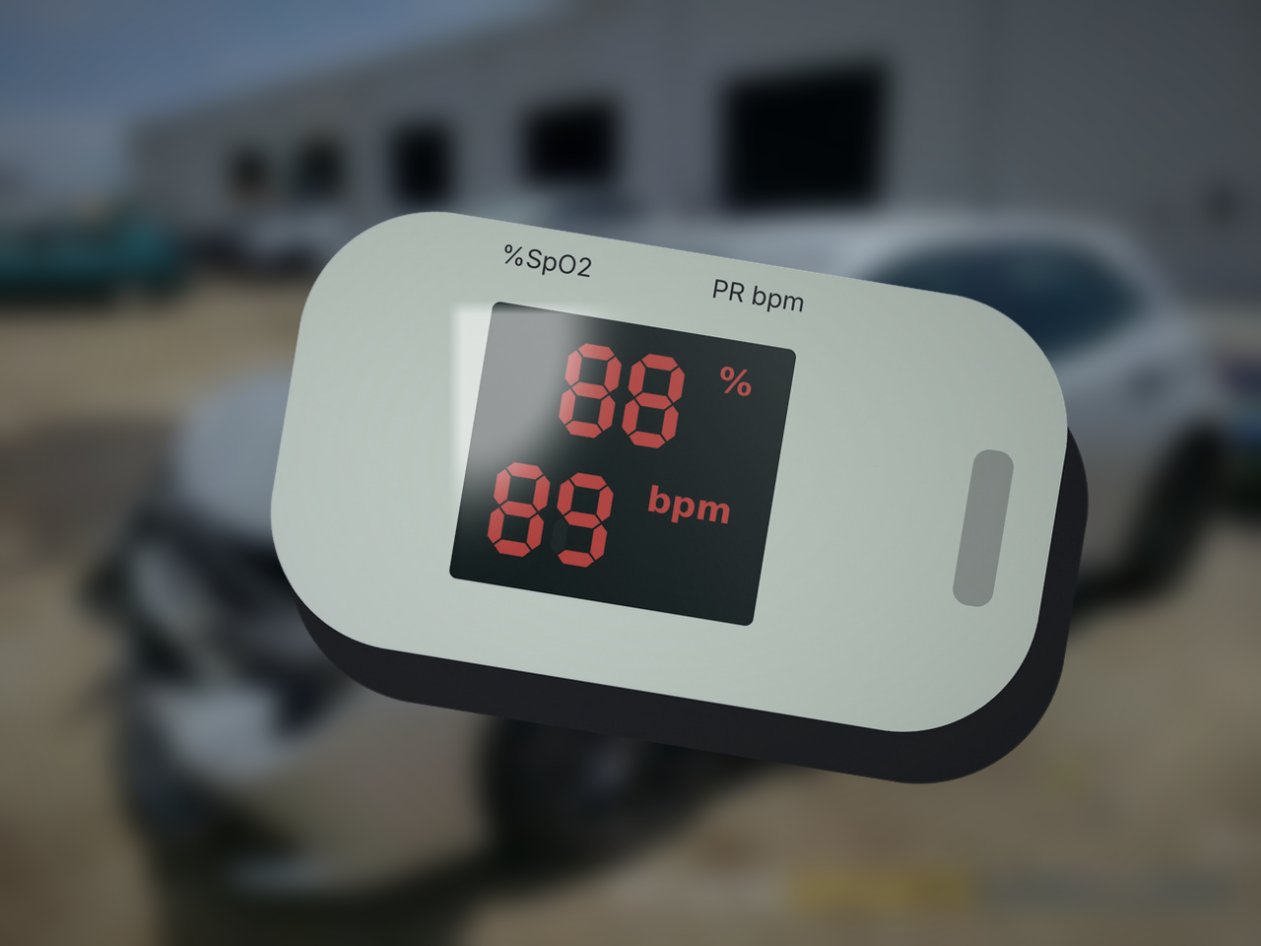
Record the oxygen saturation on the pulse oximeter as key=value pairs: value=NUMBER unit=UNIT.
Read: value=88 unit=%
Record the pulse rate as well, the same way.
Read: value=89 unit=bpm
